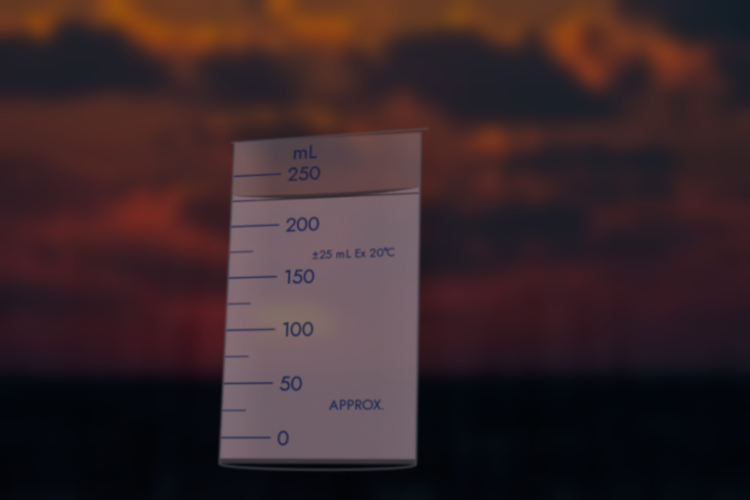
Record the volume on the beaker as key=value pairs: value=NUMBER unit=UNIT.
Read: value=225 unit=mL
